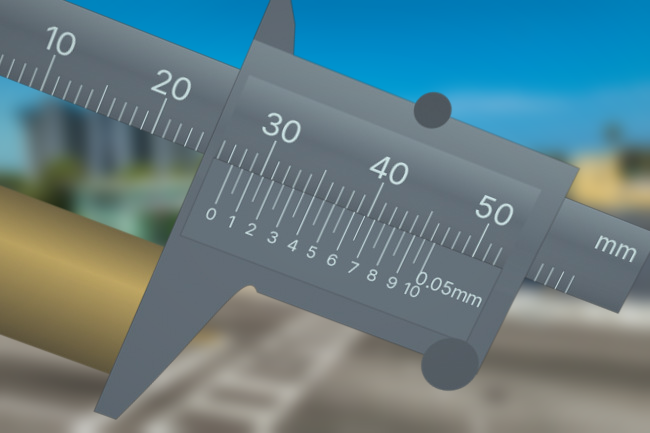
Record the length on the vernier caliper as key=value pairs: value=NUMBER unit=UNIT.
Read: value=27.4 unit=mm
